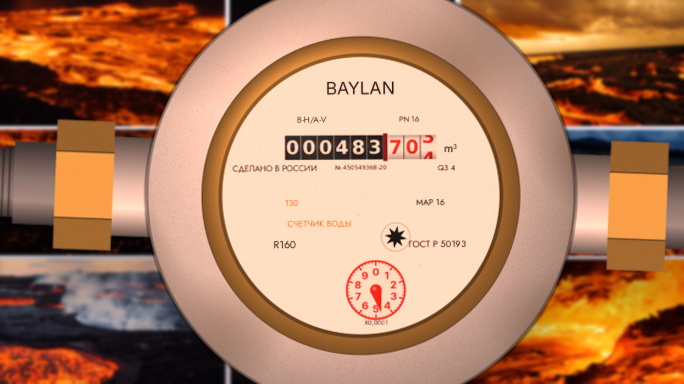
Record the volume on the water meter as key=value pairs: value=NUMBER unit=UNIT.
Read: value=483.7034 unit=m³
